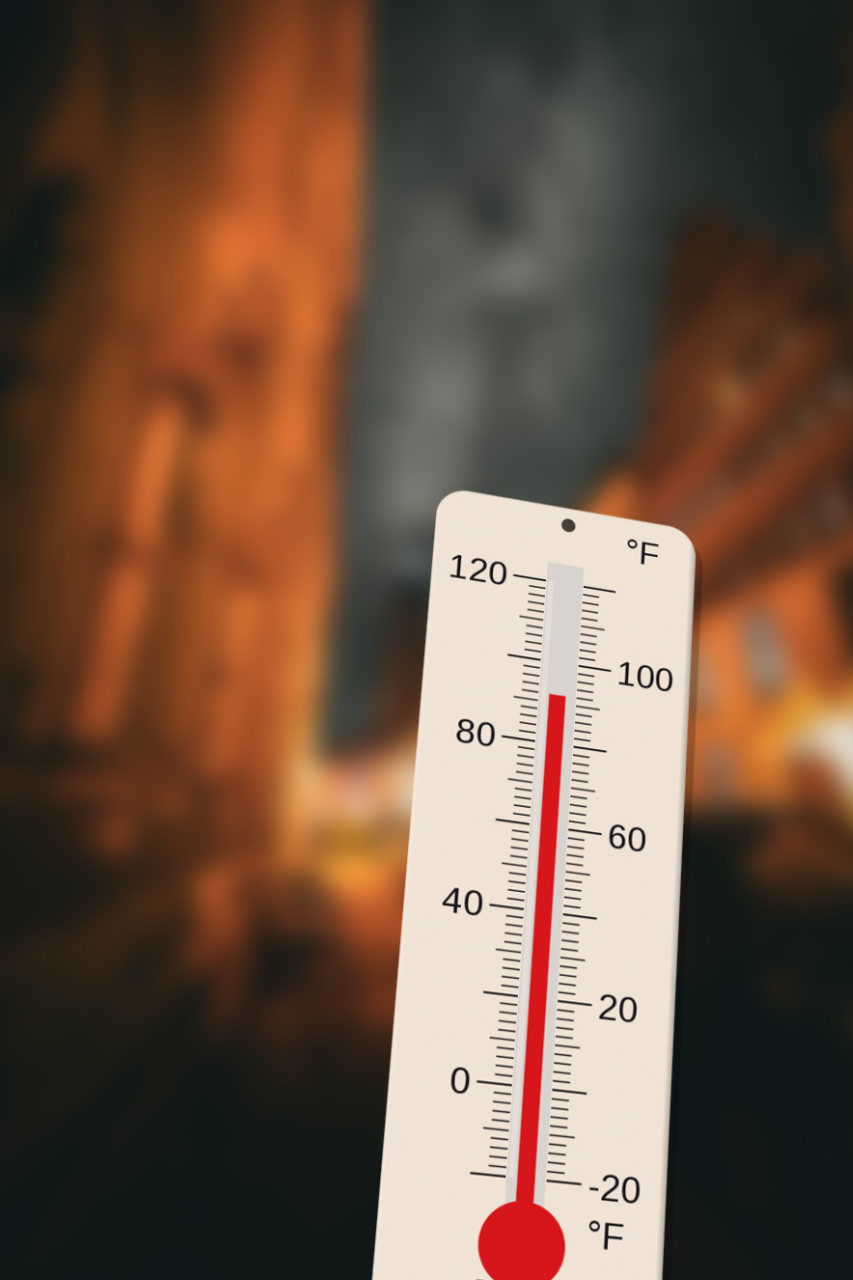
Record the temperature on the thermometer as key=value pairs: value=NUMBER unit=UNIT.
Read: value=92 unit=°F
